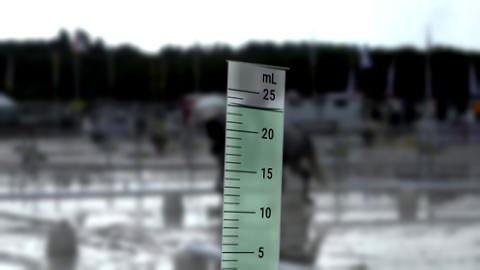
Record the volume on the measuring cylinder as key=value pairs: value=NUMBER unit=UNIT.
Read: value=23 unit=mL
